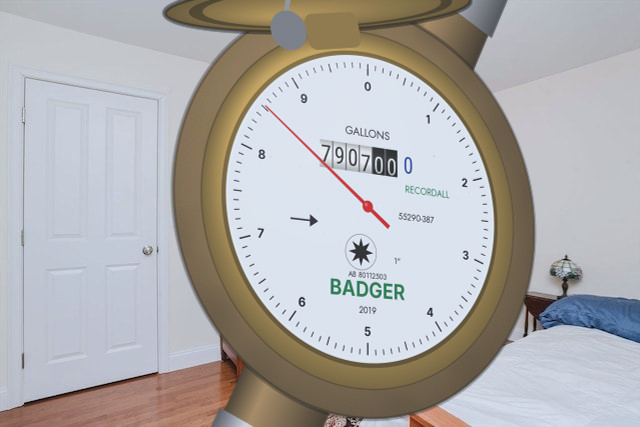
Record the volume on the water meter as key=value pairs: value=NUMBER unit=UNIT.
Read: value=7906998.5 unit=gal
